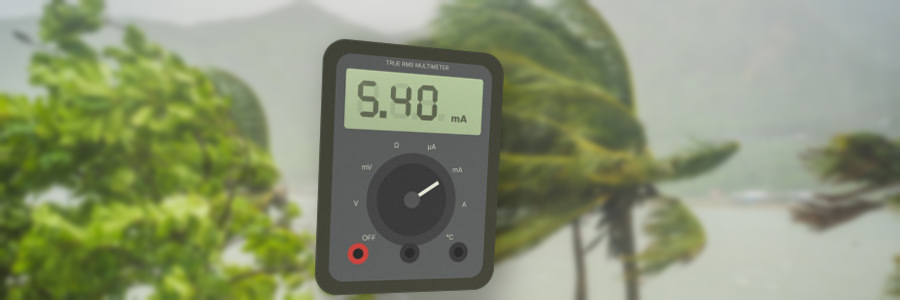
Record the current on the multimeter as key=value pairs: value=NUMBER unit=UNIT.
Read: value=5.40 unit=mA
